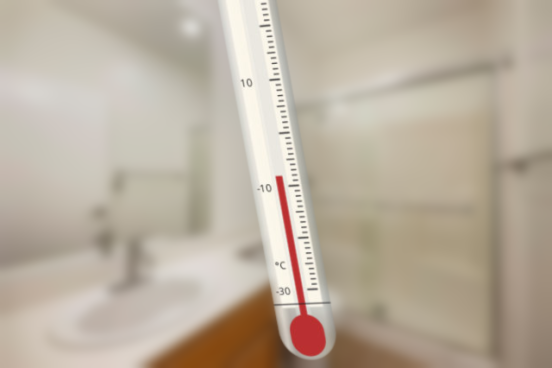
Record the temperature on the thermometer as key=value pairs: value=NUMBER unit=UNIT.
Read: value=-8 unit=°C
